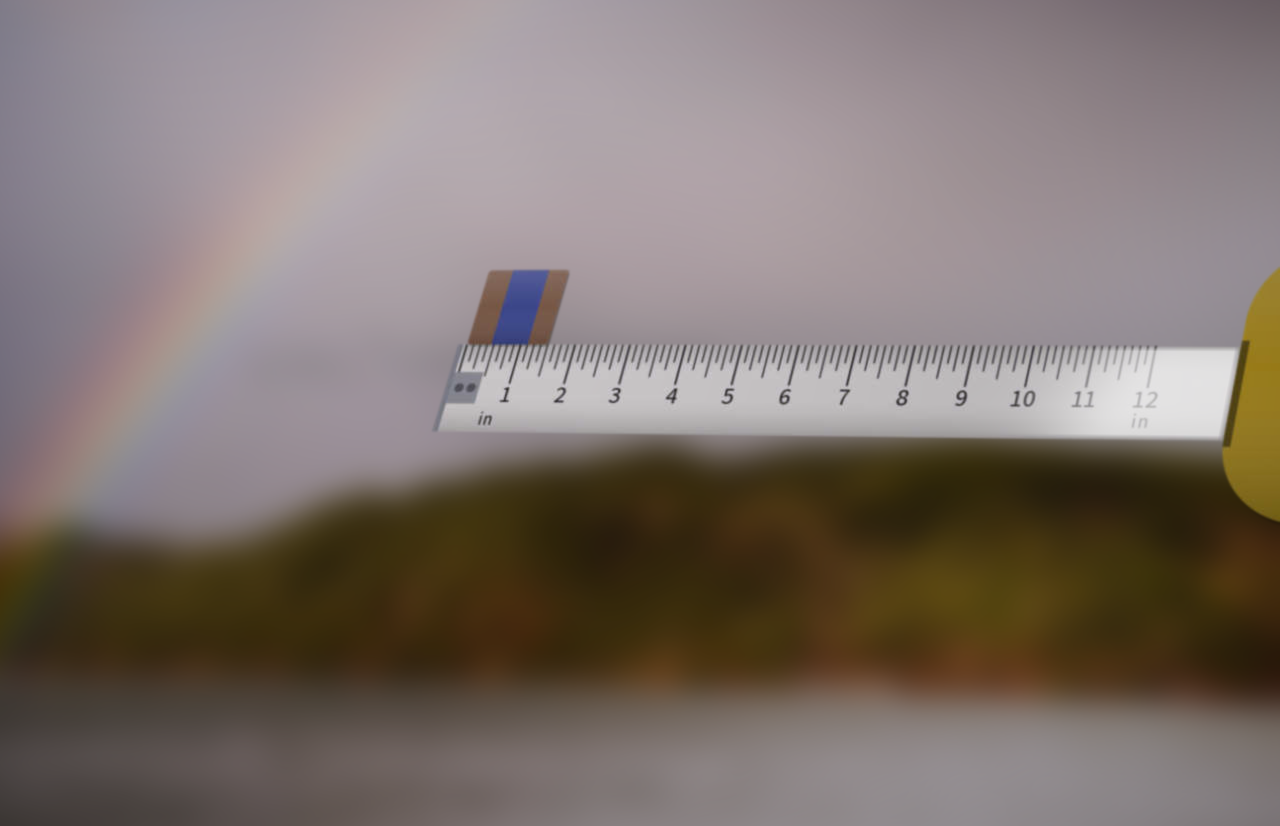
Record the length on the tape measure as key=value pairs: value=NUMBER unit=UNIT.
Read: value=1.5 unit=in
